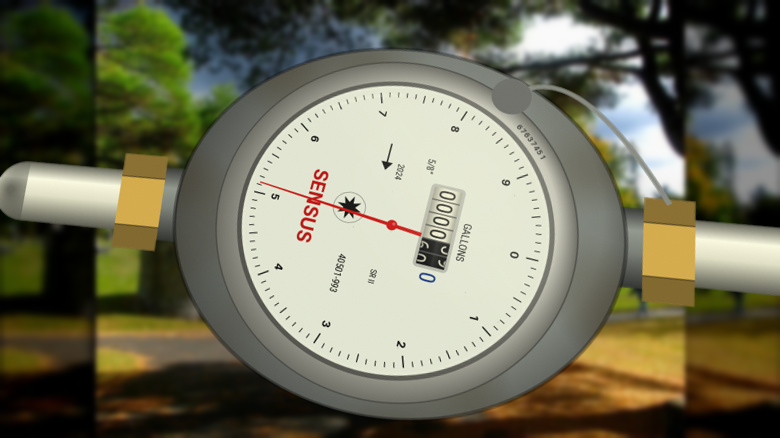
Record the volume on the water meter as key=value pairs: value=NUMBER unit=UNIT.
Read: value=595.1 unit=gal
